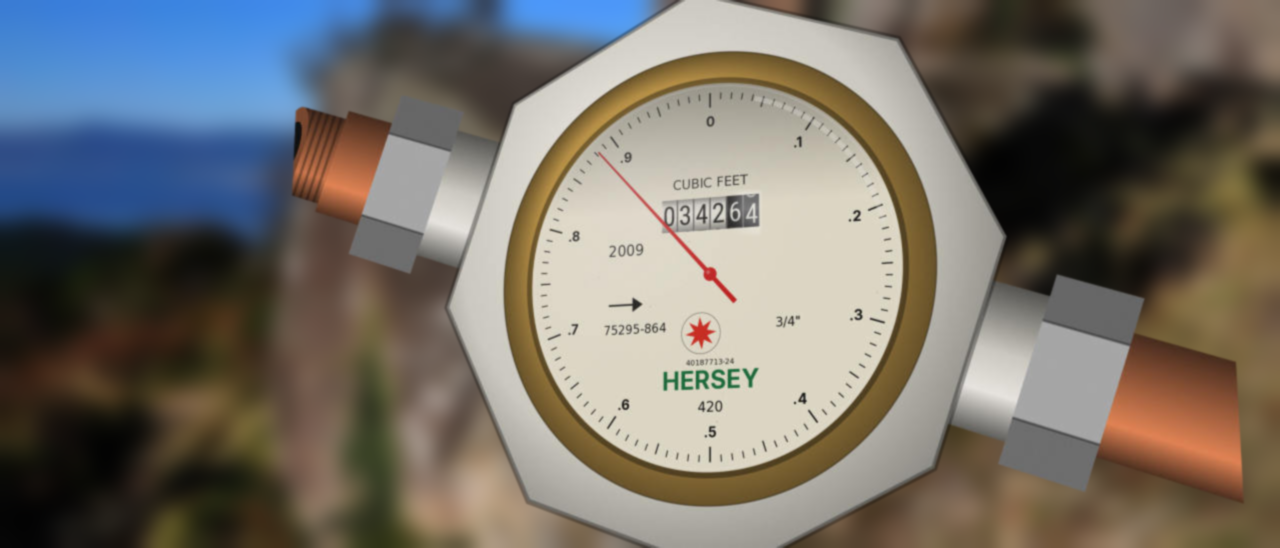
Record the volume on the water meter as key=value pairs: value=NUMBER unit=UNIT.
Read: value=34263.88 unit=ft³
